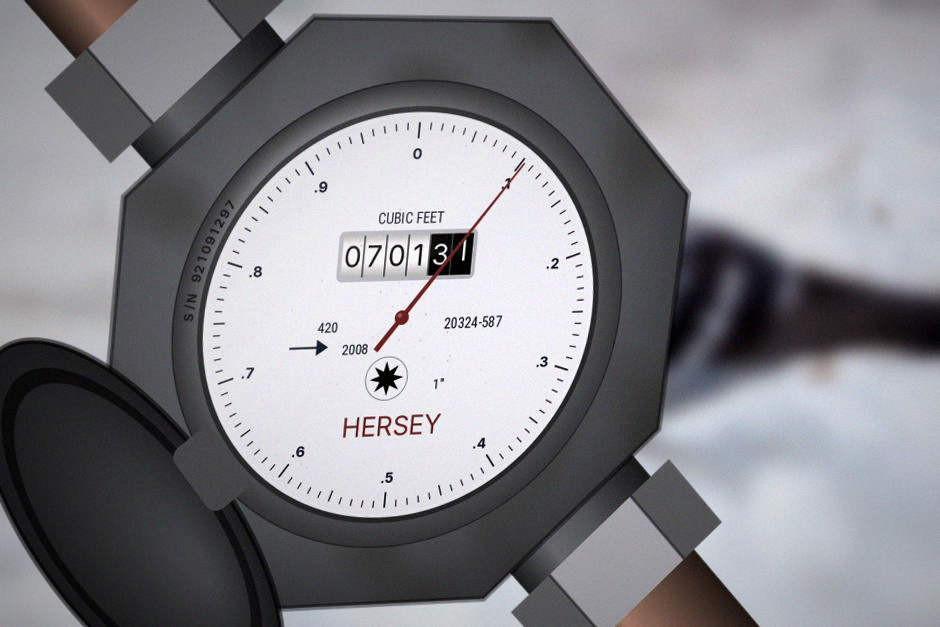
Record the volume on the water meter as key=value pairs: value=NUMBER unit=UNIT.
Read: value=70131.10 unit=ft³
